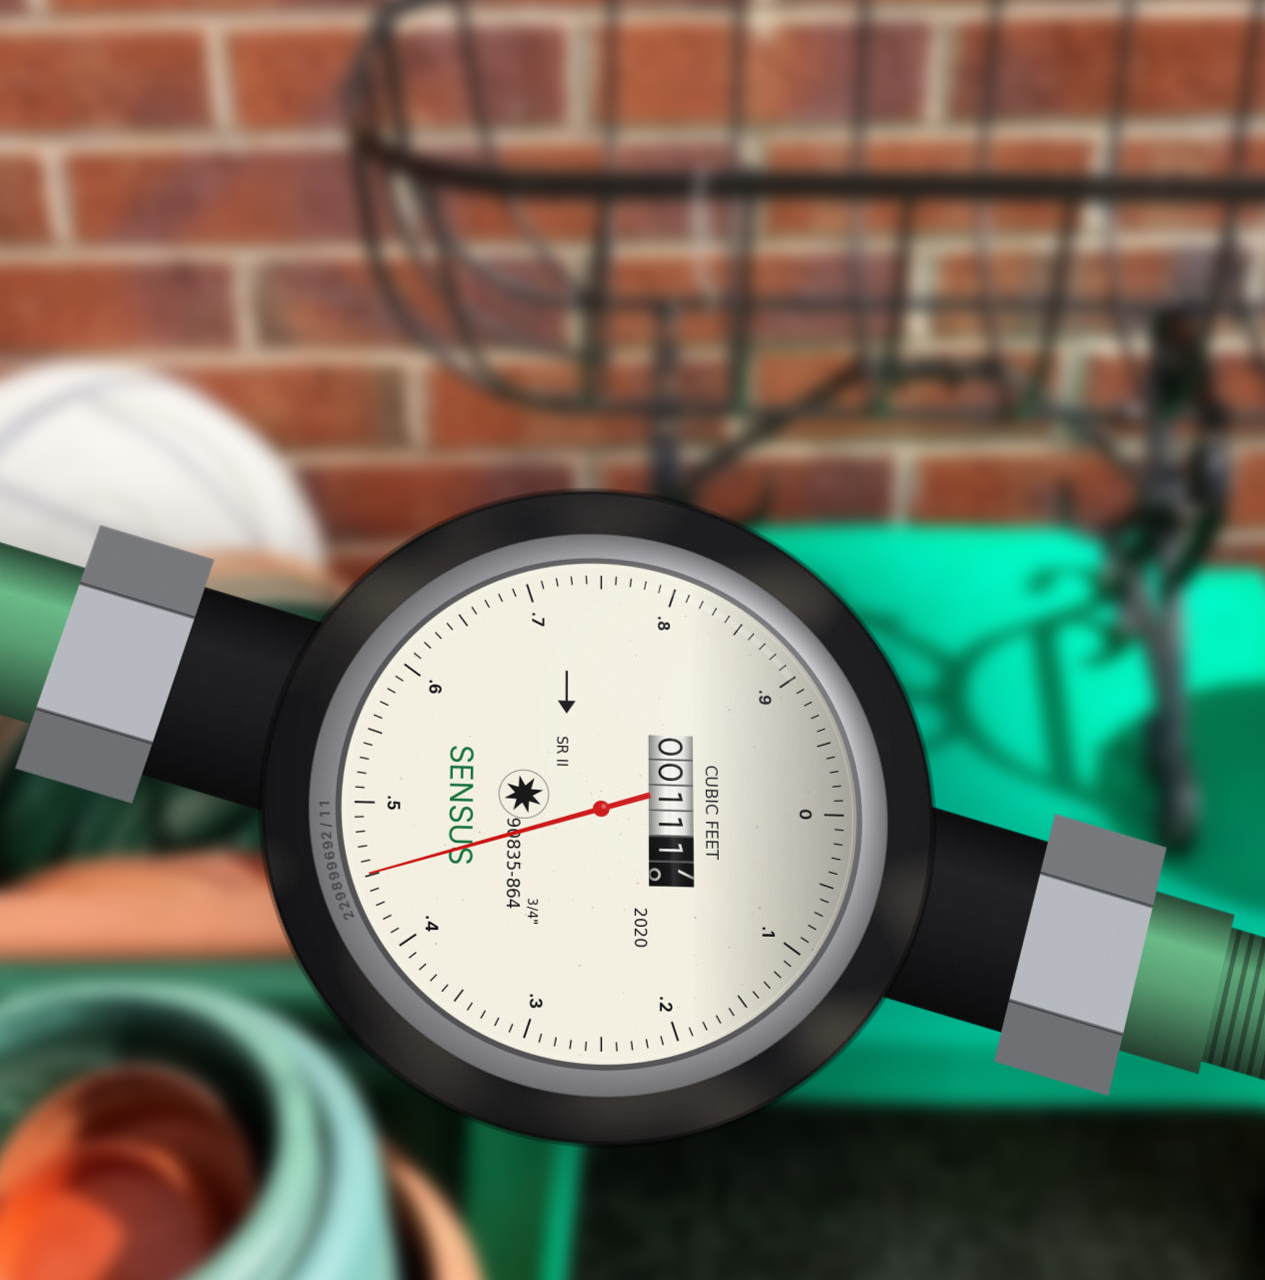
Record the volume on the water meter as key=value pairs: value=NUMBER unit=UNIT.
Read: value=1117.45 unit=ft³
